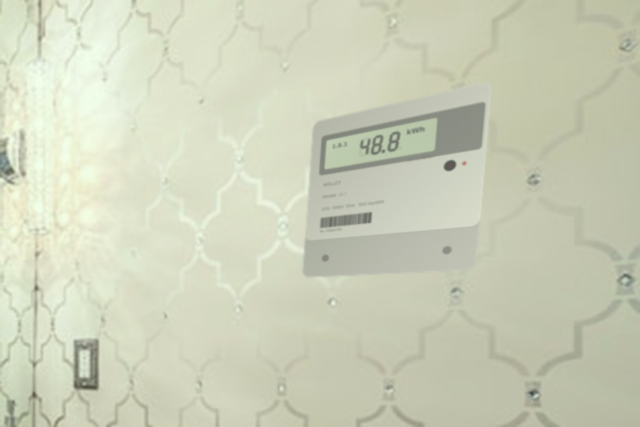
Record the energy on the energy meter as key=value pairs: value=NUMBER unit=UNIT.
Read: value=48.8 unit=kWh
